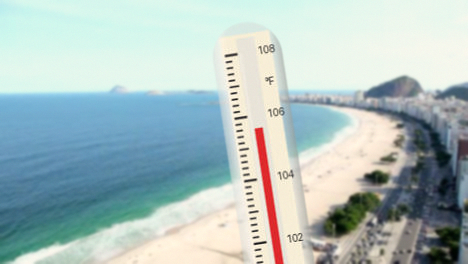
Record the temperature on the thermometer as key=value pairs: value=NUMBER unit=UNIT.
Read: value=105.6 unit=°F
